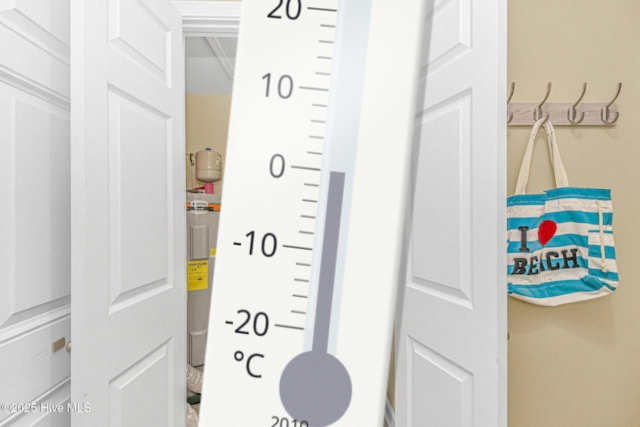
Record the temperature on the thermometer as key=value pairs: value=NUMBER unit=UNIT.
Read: value=0 unit=°C
